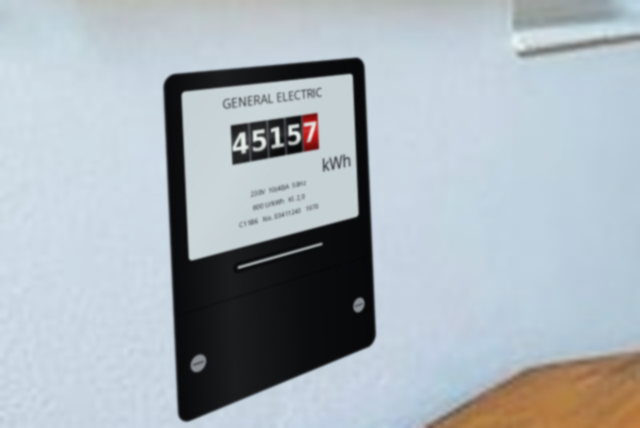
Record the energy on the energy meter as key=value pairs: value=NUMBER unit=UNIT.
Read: value=4515.7 unit=kWh
